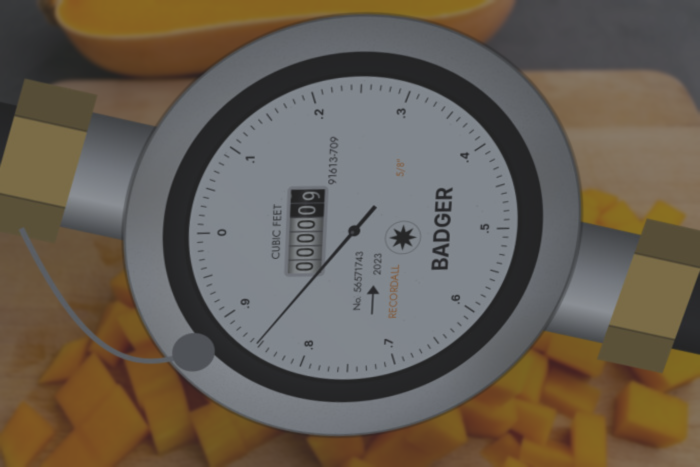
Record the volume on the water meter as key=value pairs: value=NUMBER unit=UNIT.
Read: value=8.85 unit=ft³
